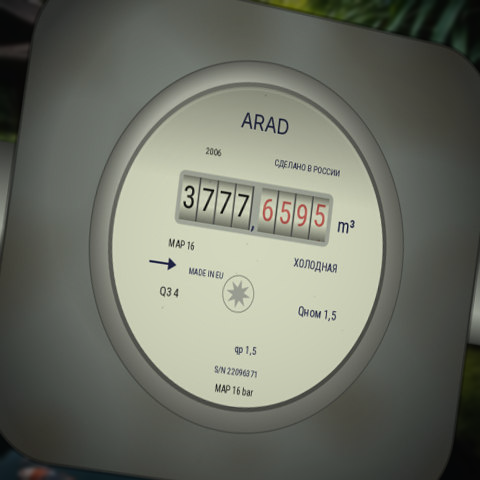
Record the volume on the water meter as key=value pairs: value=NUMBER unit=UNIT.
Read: value=3777.6595 unit=m³
